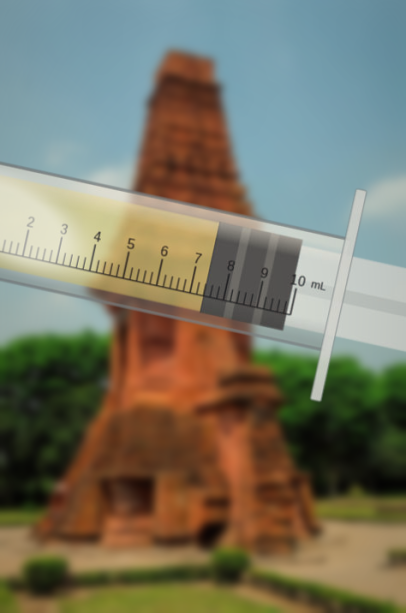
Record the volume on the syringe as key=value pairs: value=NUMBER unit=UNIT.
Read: value=7.4 unit=mL
